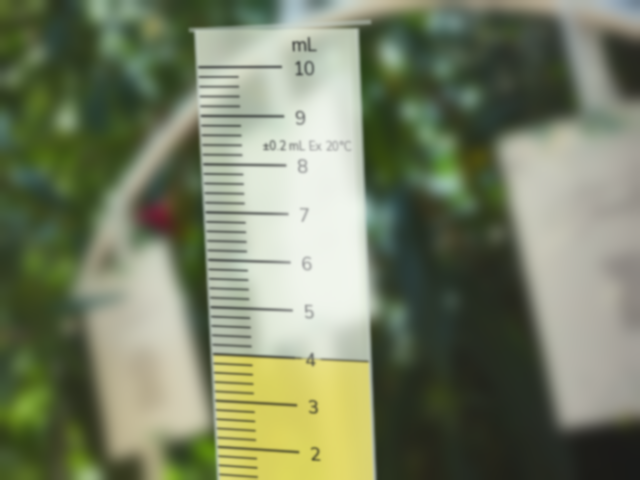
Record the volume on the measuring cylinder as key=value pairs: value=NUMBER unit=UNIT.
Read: value=4 unit=mL
